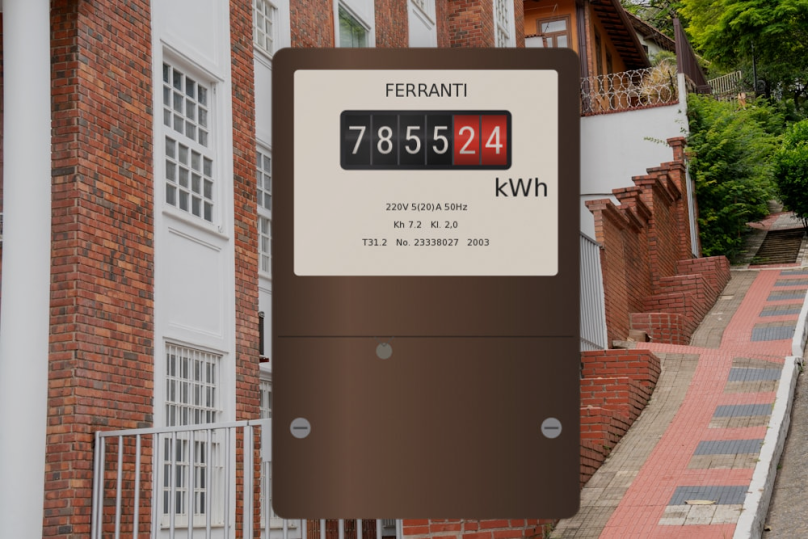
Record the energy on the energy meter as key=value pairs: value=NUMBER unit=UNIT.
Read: value=7855.24 unit=kWh
